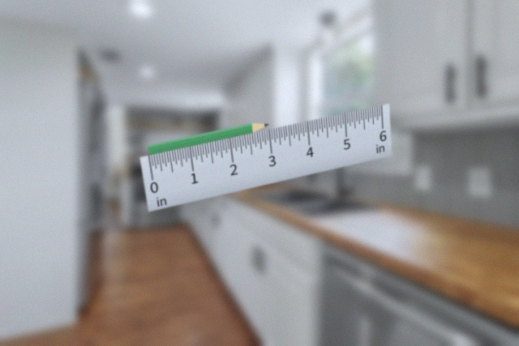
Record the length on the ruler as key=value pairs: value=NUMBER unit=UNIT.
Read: value=3 unit=in
